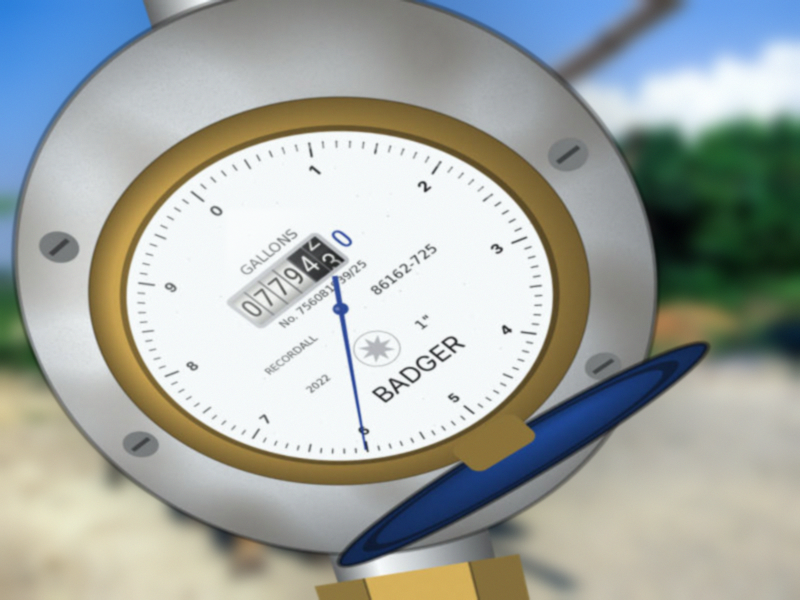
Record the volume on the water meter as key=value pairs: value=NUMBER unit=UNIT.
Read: value=779426.0 unit=gal
